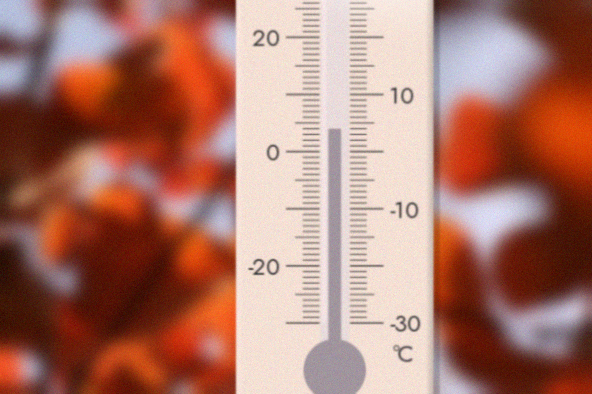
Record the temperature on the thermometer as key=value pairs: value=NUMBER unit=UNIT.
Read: value=4 unit=°C
